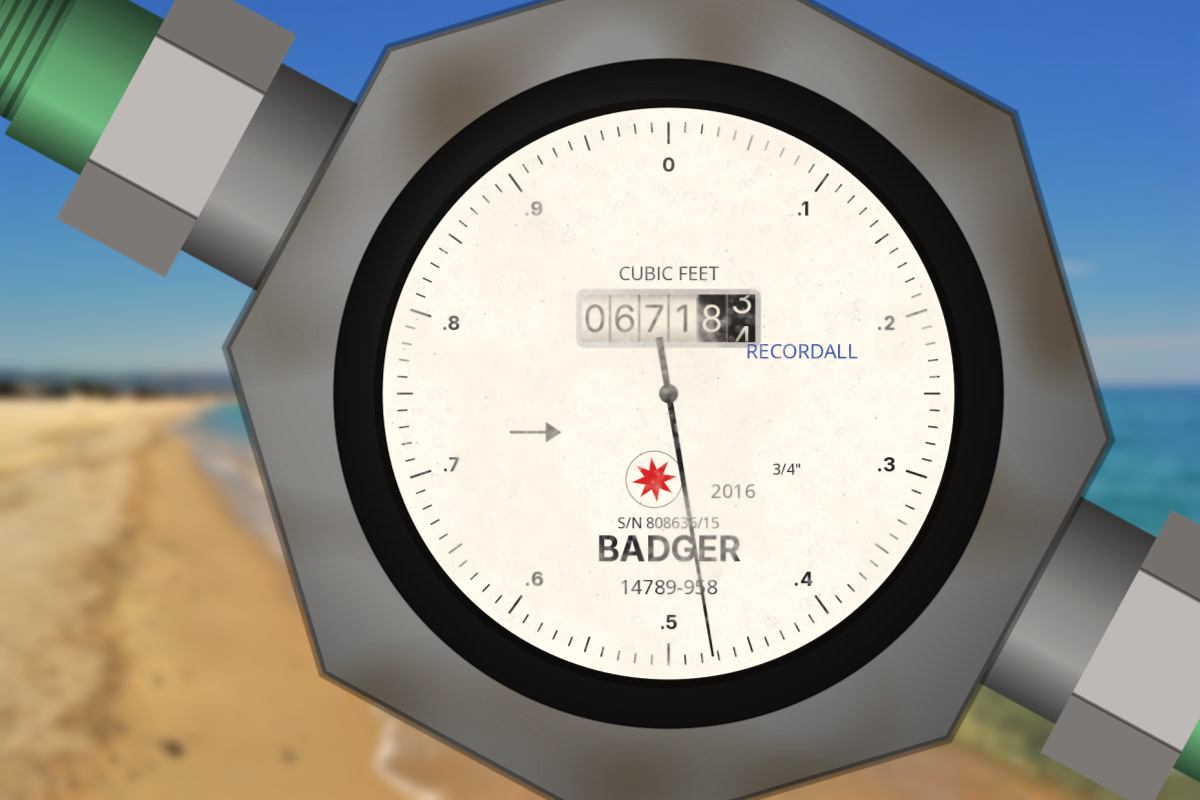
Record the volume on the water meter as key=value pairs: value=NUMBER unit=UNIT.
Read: value=67183.47 unit=ft³
